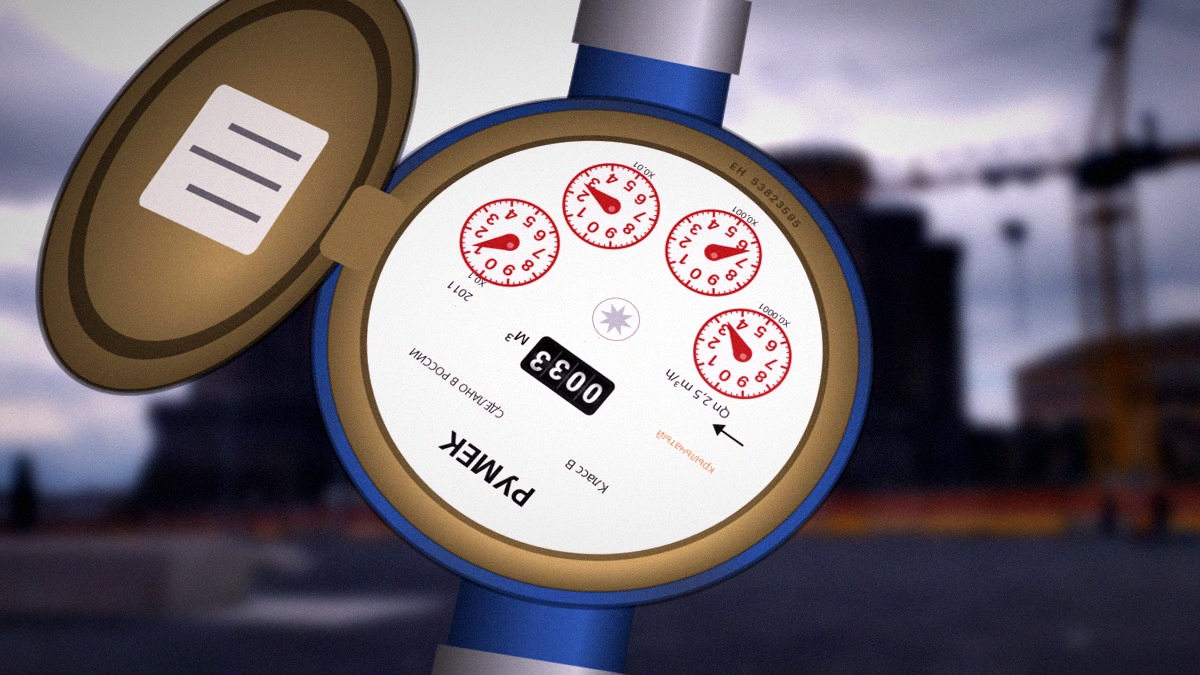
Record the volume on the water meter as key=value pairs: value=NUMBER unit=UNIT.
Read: value=33.1263 unit=m³
